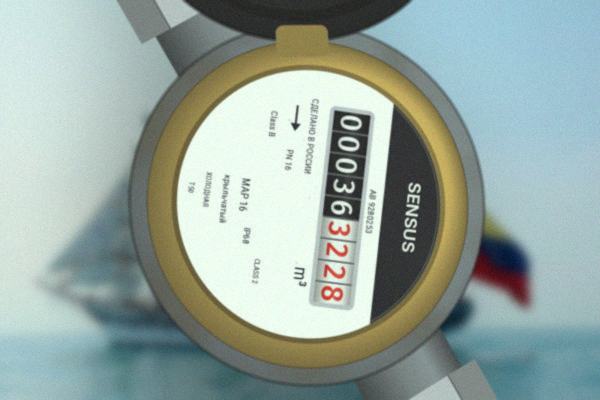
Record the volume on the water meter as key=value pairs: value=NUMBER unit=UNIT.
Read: value=36.3228 unit=m³
